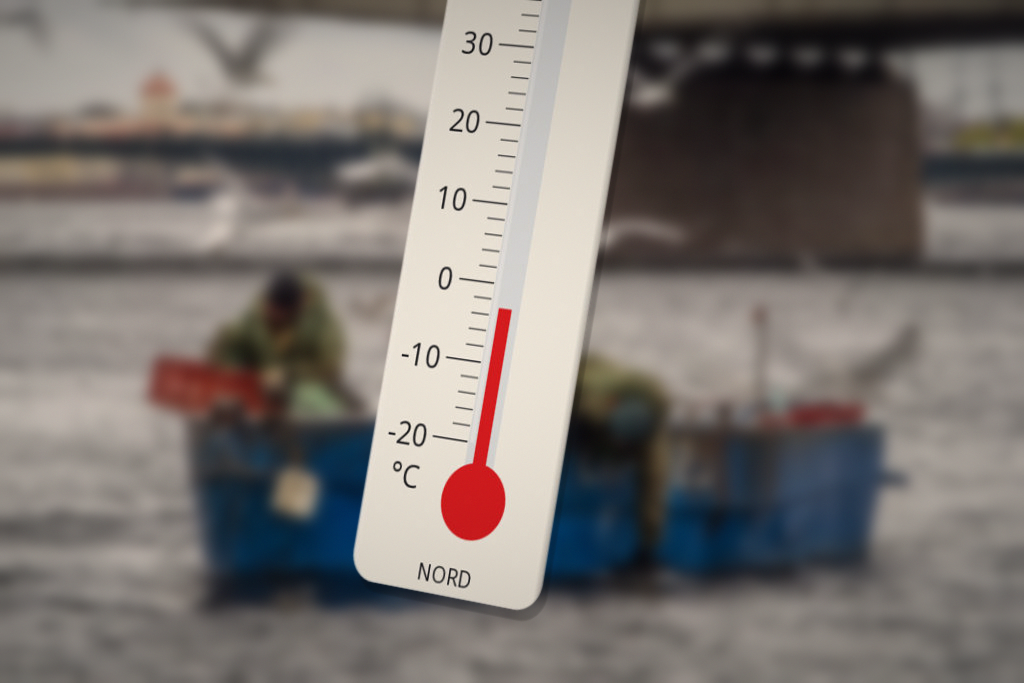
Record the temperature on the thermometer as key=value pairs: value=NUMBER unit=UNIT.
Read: value=-3 unit=°C
